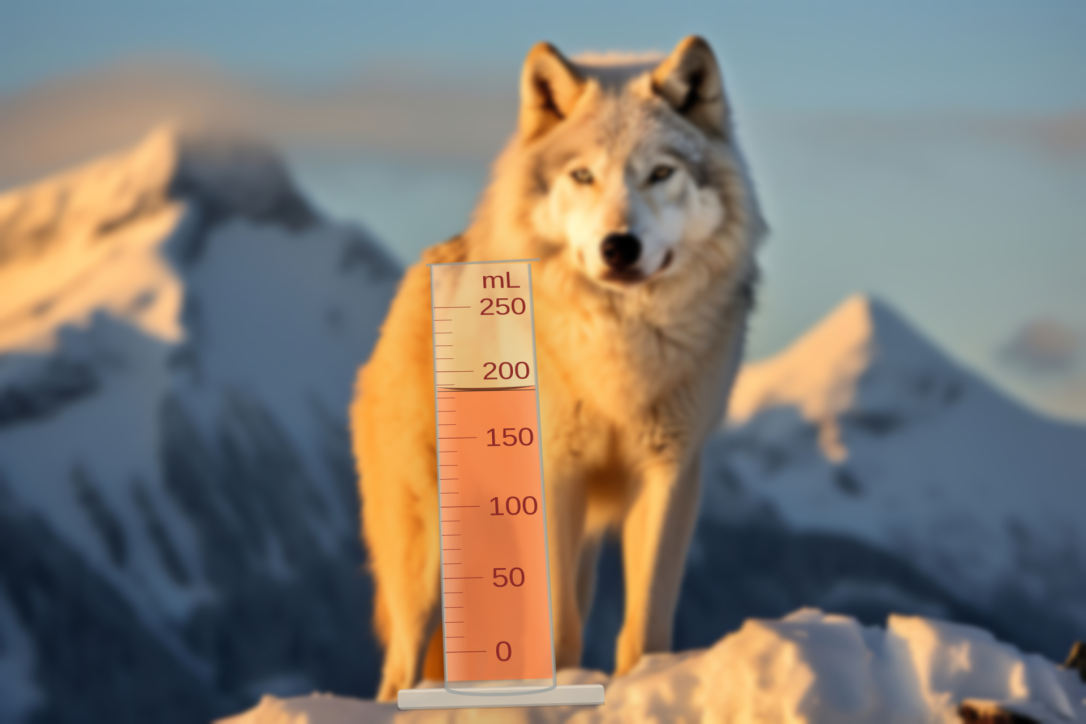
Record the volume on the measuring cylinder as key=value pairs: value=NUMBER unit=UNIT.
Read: value=185 unit=mL
